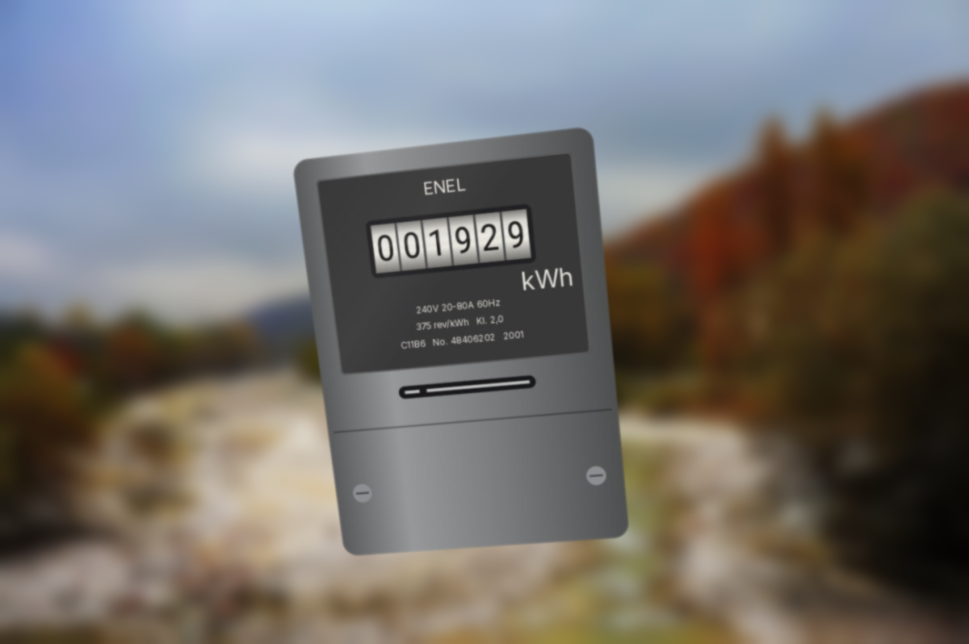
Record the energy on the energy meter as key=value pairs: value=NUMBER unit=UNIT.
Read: value=1929 unit=kWh
